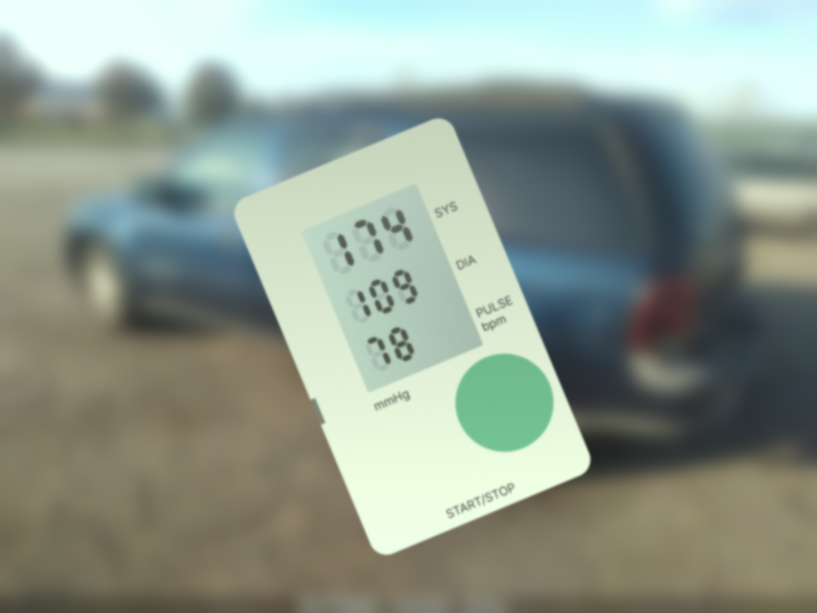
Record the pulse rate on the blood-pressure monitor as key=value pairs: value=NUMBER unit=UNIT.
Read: value=78 unit=bpm
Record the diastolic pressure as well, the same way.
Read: value=109 unit=mmHg
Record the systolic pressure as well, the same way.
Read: value=174 unit=mmHg
